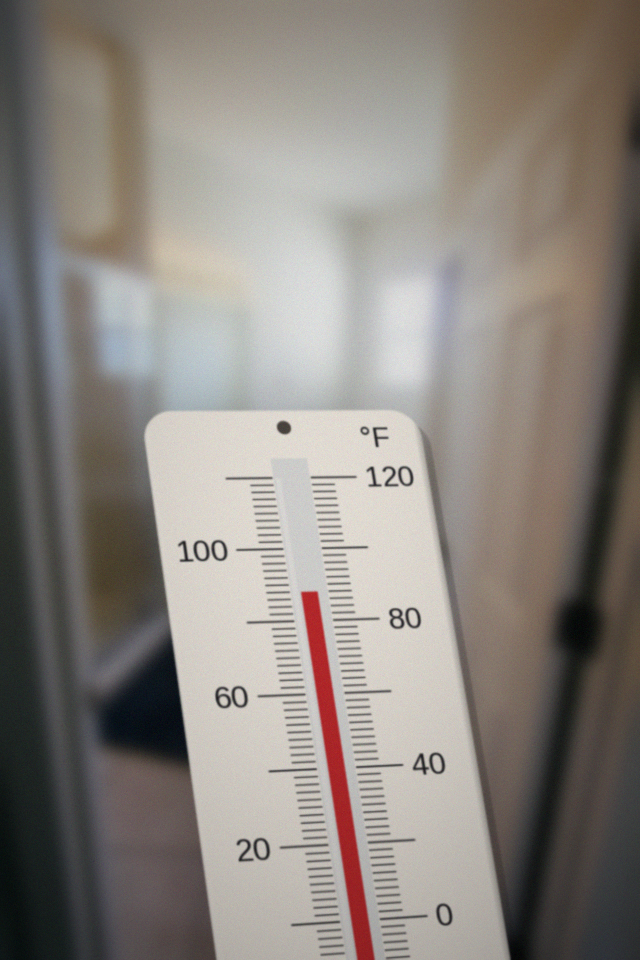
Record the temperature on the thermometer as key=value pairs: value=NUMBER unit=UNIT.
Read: value=88 unit=°F
